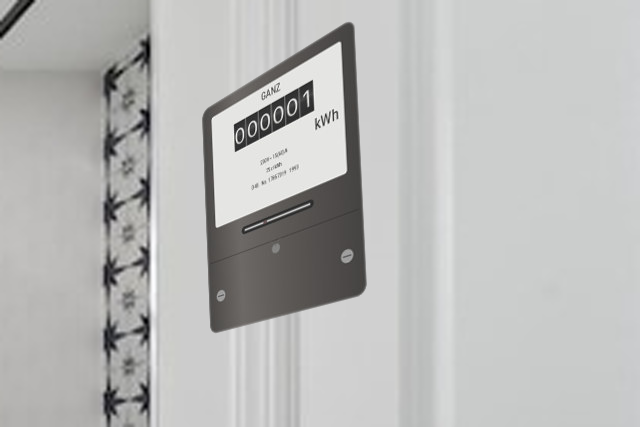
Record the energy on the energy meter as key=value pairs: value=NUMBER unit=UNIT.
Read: value=1 unit=kWh
